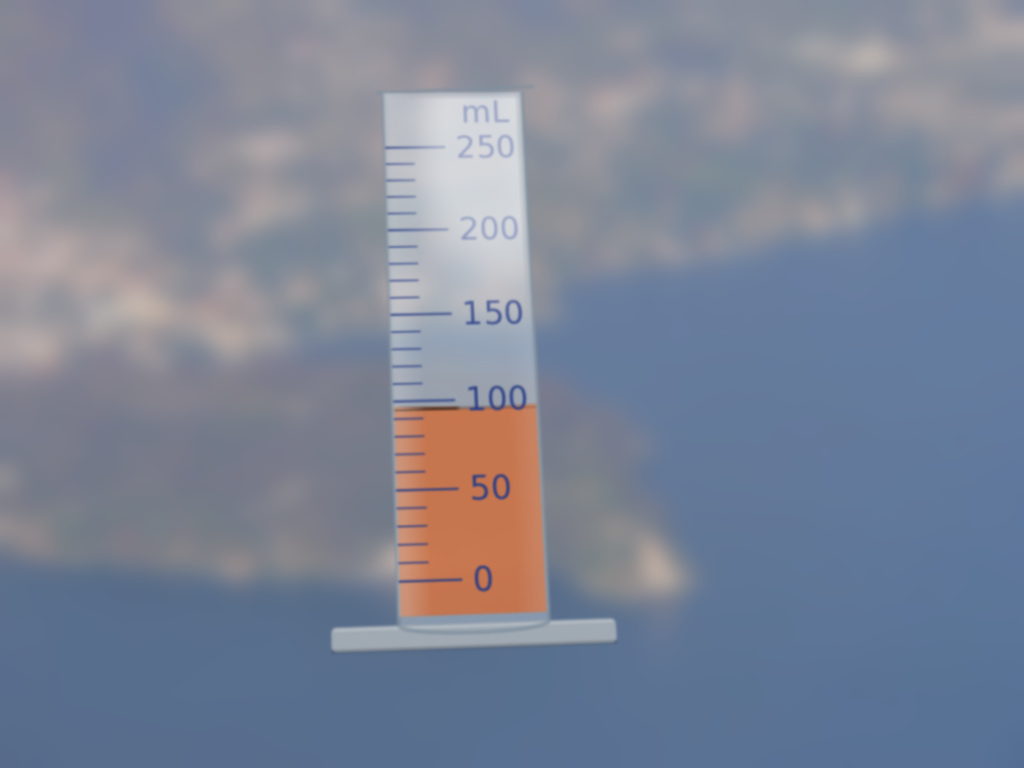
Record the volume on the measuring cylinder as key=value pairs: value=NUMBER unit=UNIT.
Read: value=95 unit=mL
